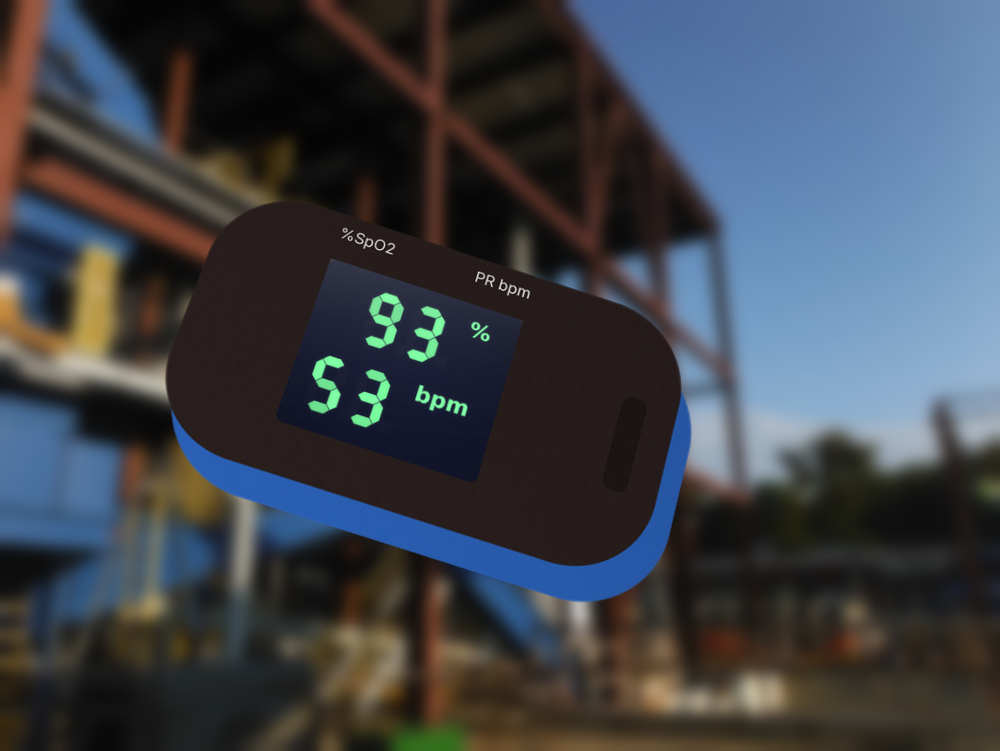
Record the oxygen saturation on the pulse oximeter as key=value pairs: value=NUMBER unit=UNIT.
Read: value=93 unit=%
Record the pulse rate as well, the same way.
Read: value=53 unit=bpm
